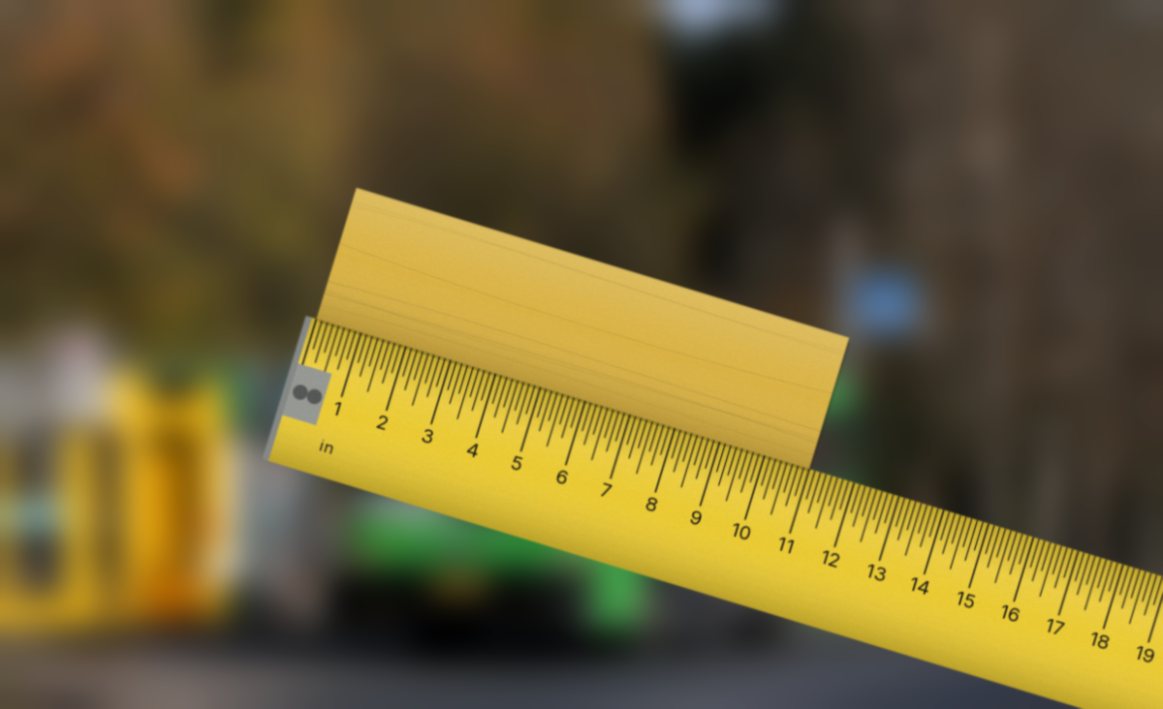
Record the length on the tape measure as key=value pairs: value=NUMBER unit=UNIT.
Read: value=11 unit=in
